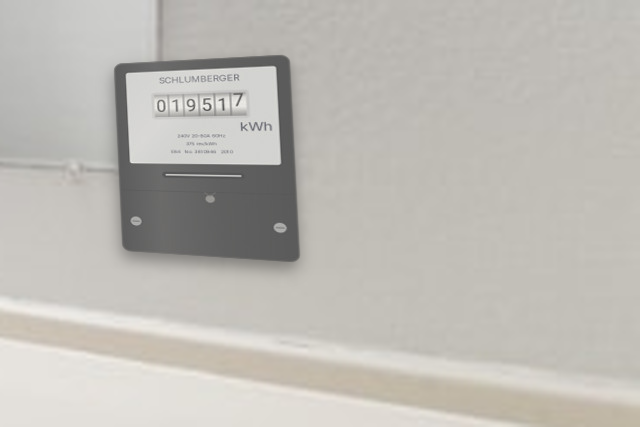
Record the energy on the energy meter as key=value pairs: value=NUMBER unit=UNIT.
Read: value=19517 unit=kWh
